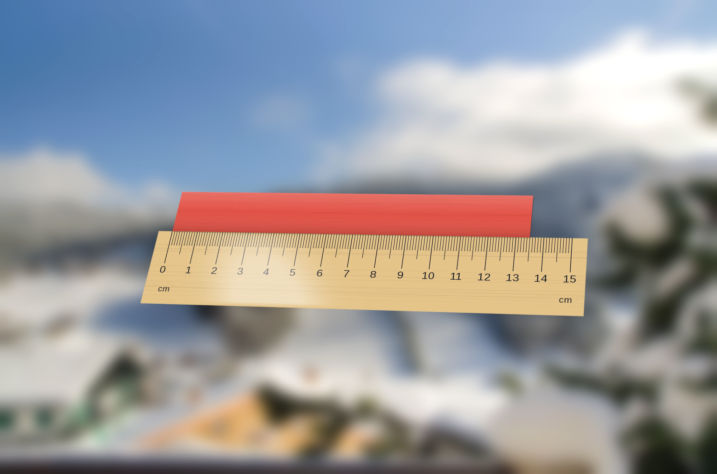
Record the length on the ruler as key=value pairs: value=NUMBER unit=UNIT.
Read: value=13.5 unit=cm
